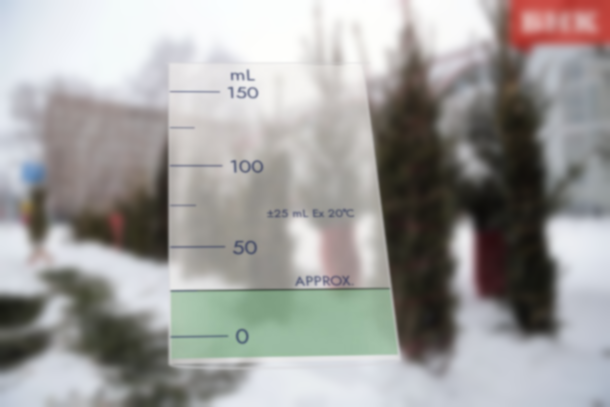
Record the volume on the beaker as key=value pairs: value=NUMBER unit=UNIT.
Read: value=25 unit=mL
